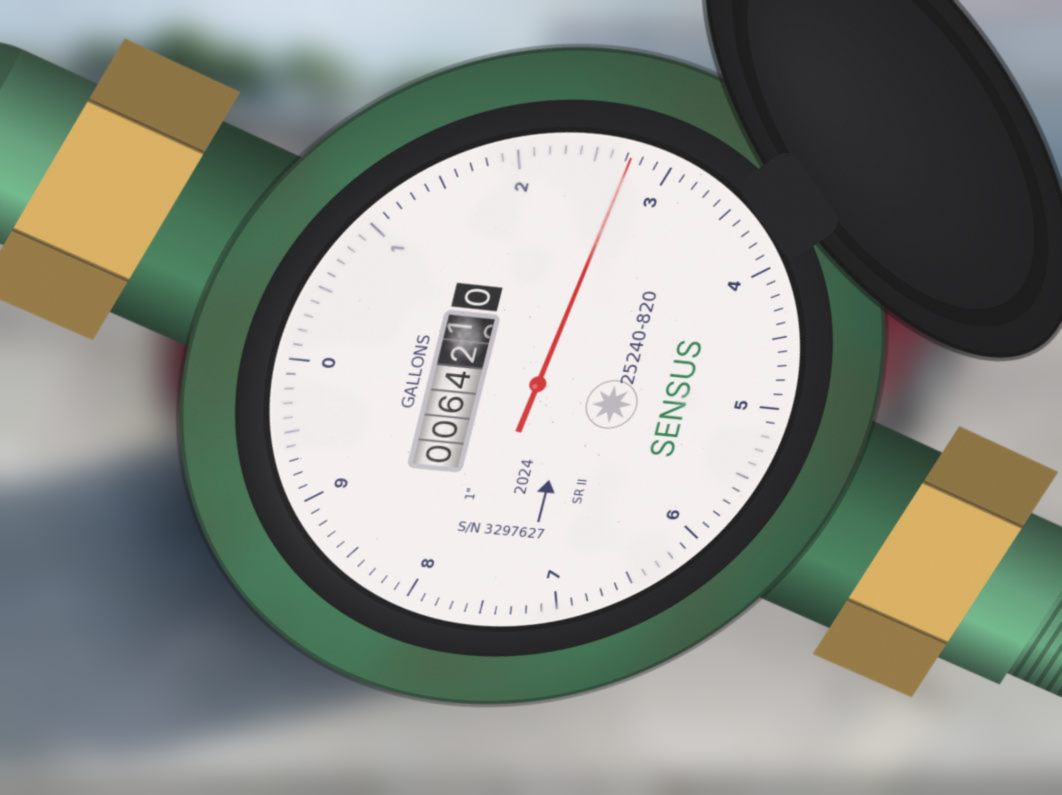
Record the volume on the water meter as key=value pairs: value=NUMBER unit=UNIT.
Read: value=64212.7 unit=gal
